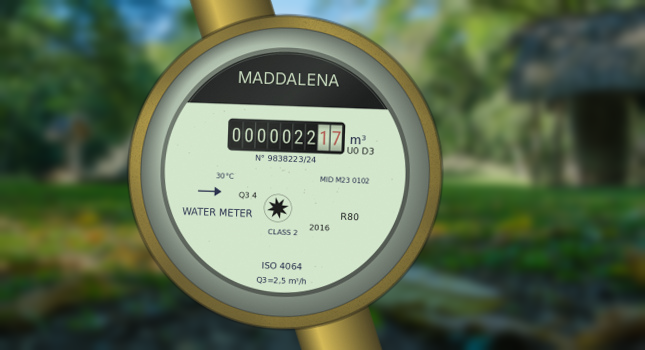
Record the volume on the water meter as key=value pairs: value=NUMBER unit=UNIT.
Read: value=22.17 unit=m³
